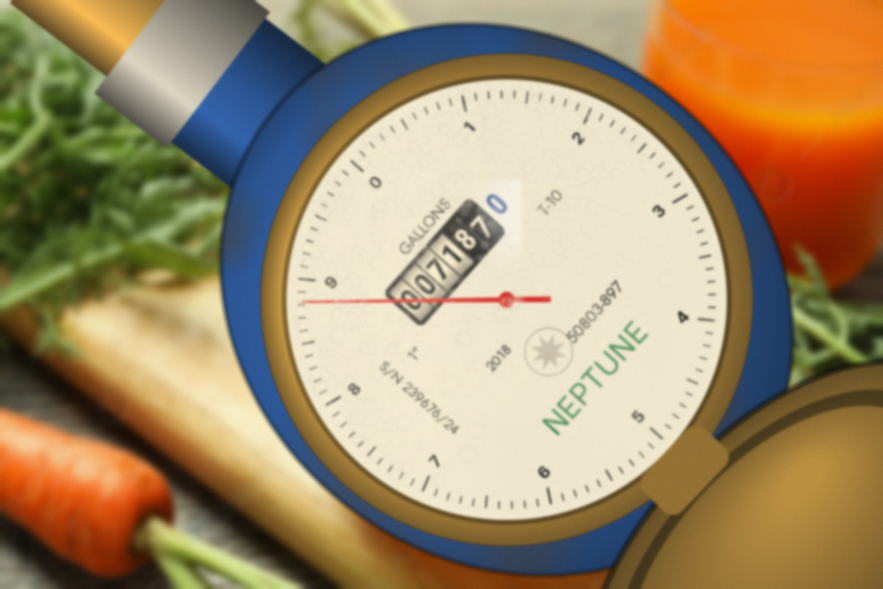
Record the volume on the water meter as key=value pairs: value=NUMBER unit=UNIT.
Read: value=71868.8 unit=gal
